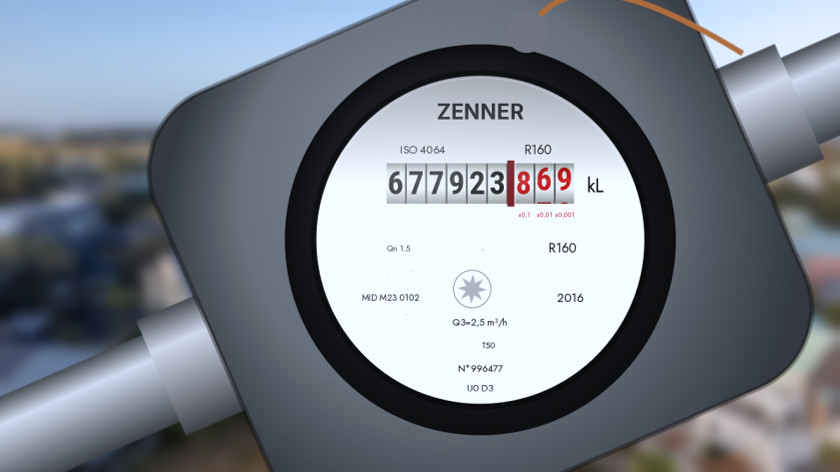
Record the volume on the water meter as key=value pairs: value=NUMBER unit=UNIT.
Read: value=677923.869 unit=kL
